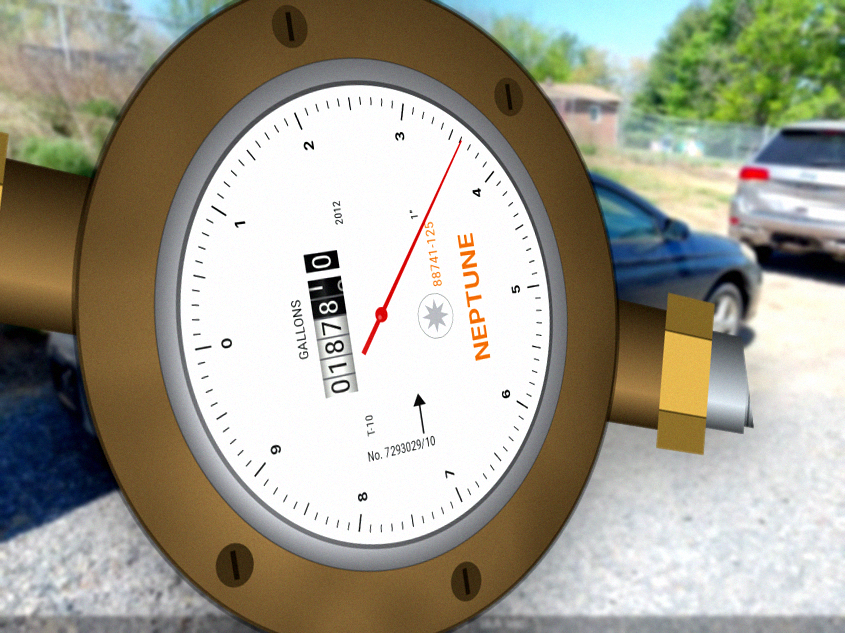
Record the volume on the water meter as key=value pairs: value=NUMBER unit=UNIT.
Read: value=187813.6 unit=gal
